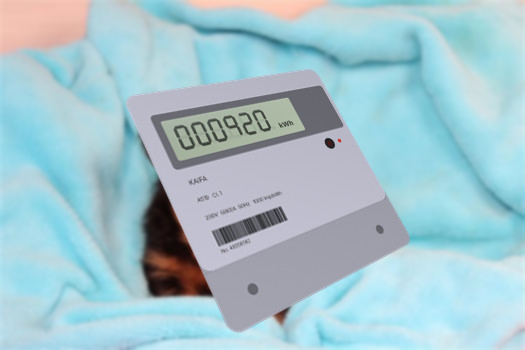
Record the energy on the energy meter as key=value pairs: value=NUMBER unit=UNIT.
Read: value=920 unit=kWh
